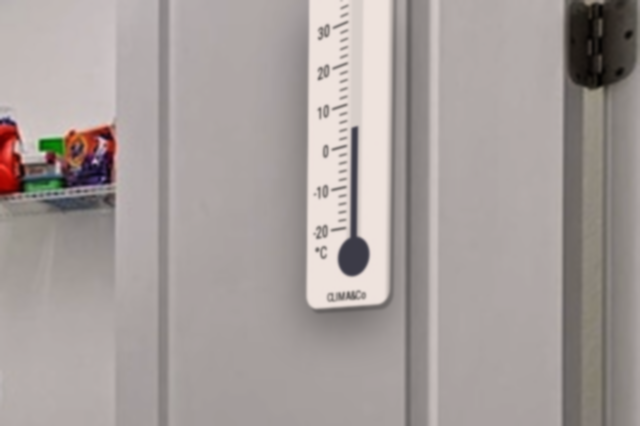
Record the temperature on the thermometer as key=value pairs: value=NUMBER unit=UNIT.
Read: value=4 unit=°C
